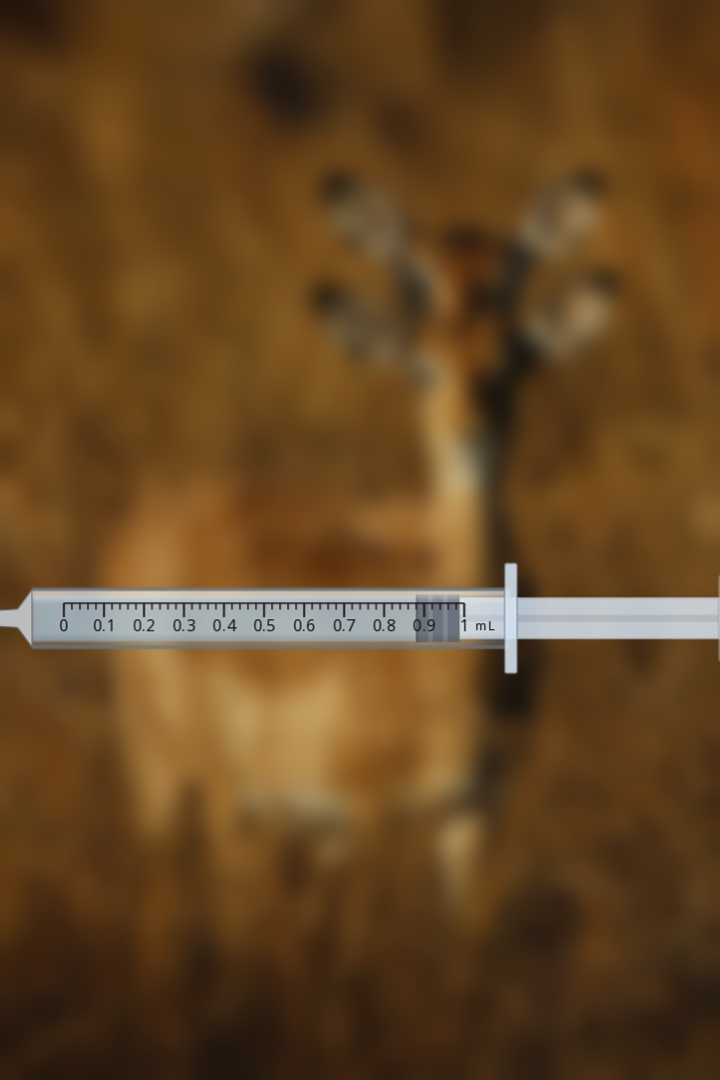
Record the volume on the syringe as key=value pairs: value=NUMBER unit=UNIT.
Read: value=0.88 unit=mL
